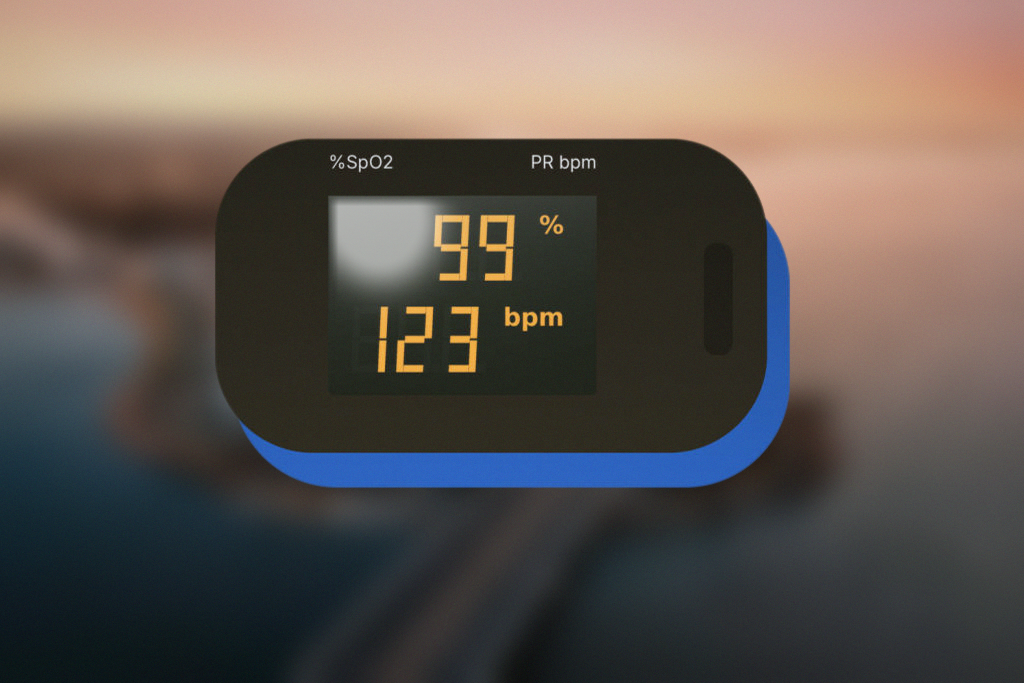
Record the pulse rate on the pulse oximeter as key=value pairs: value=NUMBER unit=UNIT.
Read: value=123 unit=bpm
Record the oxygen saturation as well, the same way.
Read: value=99 unit=%
